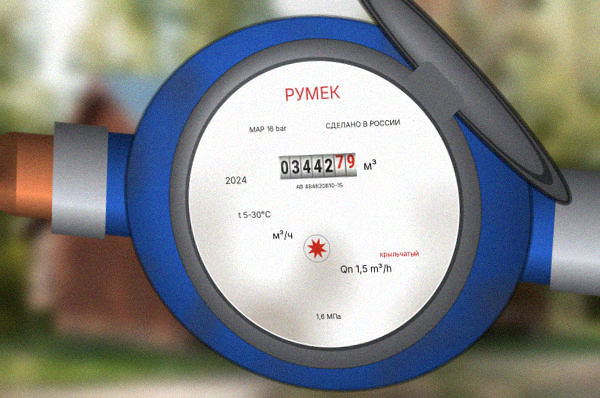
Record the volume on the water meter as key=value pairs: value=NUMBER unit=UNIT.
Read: value=3442.79 unit=m³
